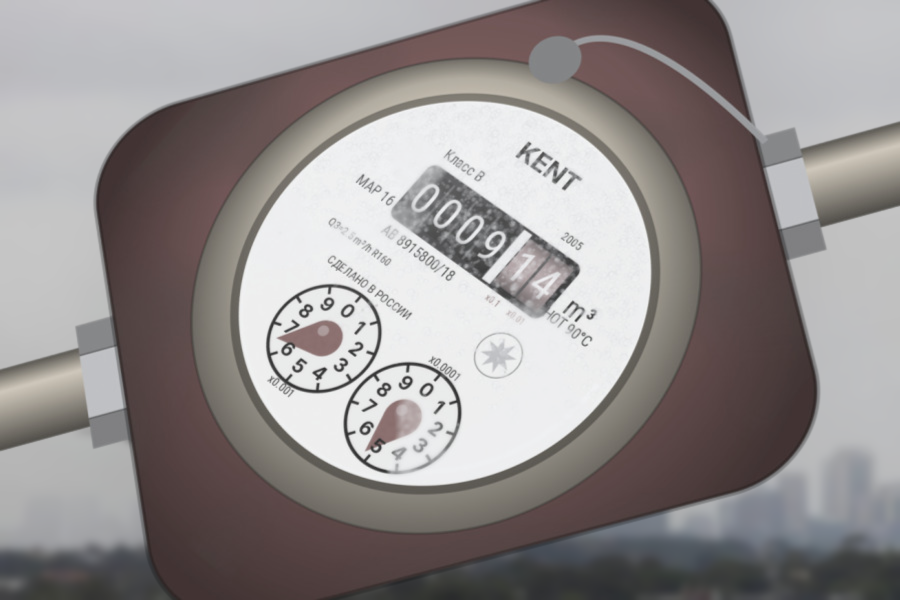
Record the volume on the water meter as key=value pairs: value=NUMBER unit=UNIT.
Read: value=9.1465 unit=m³
